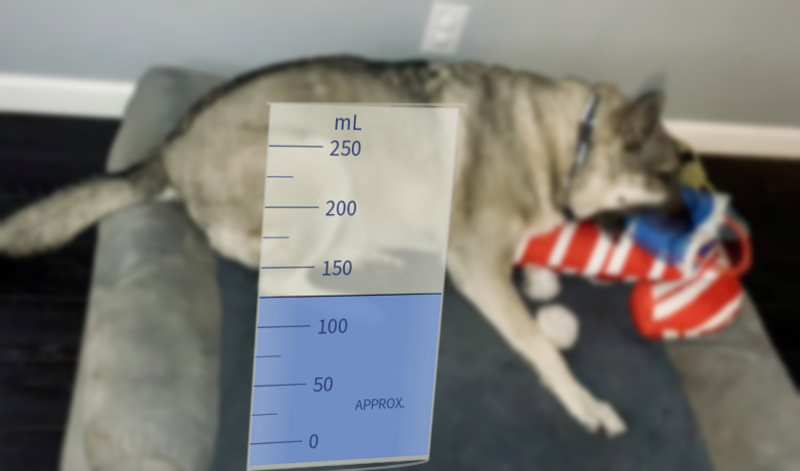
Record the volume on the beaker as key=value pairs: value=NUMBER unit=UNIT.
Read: value=125 unit=mL
